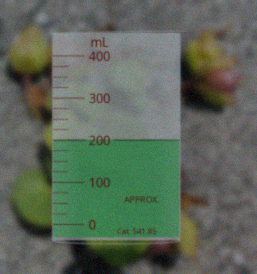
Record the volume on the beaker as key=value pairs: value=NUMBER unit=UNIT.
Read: value=200 unit=mL
